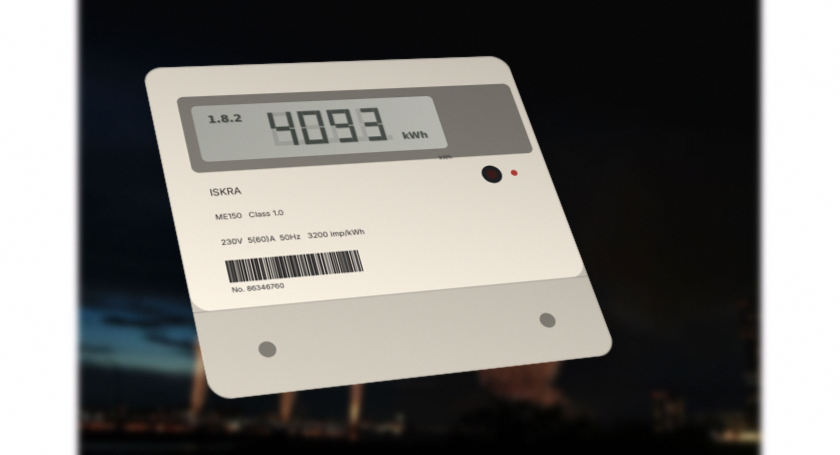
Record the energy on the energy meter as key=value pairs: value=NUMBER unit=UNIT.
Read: value=4093 unit=kWh
